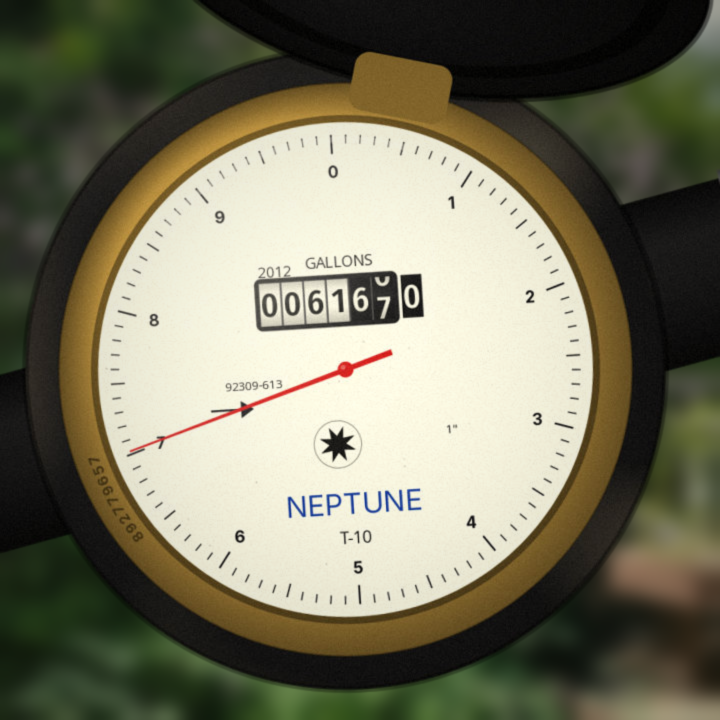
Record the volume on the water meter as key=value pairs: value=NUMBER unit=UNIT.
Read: value=61667.0 unit=gal
